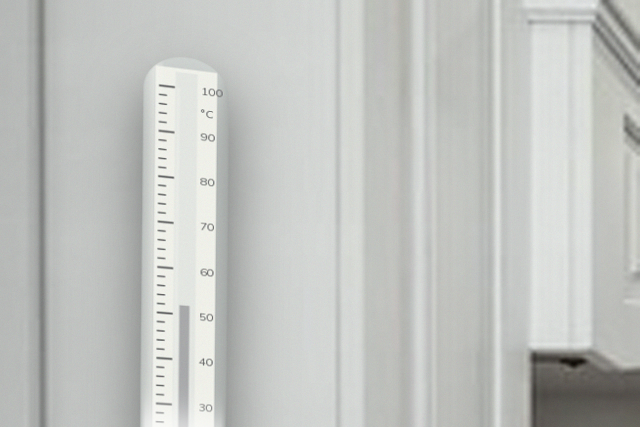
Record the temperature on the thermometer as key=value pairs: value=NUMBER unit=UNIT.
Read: value=52 unit=°C
